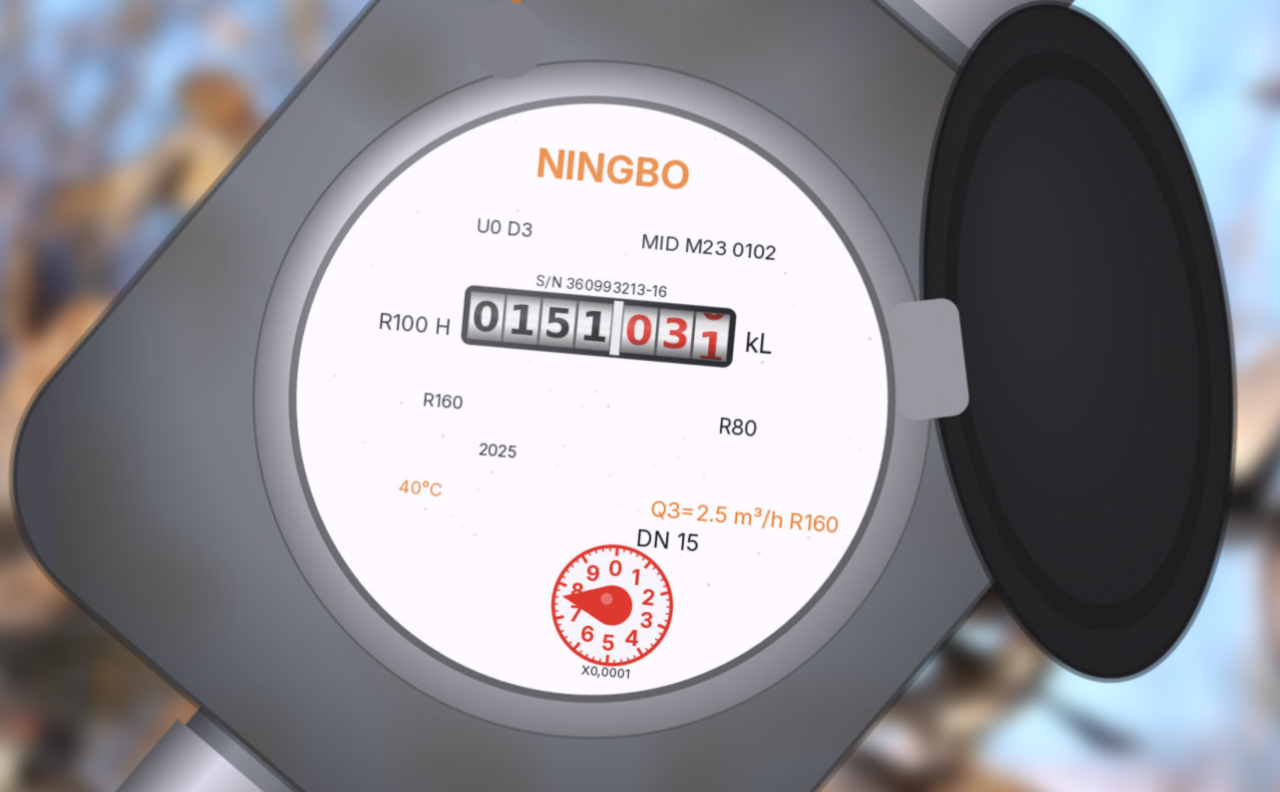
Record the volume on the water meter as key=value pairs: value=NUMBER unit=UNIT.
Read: value=151.0307 unit=kL
